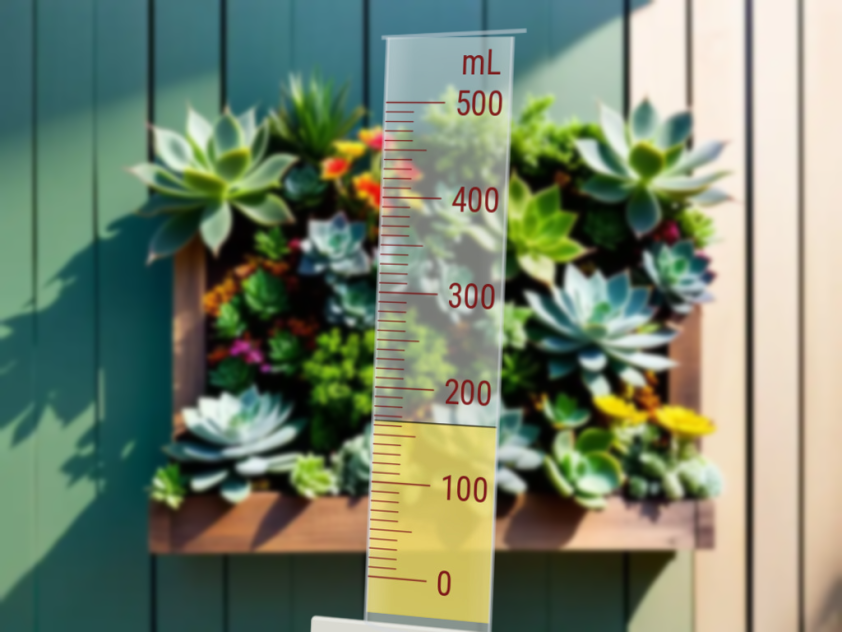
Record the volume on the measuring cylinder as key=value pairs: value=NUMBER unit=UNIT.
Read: value=165 unit=mL
